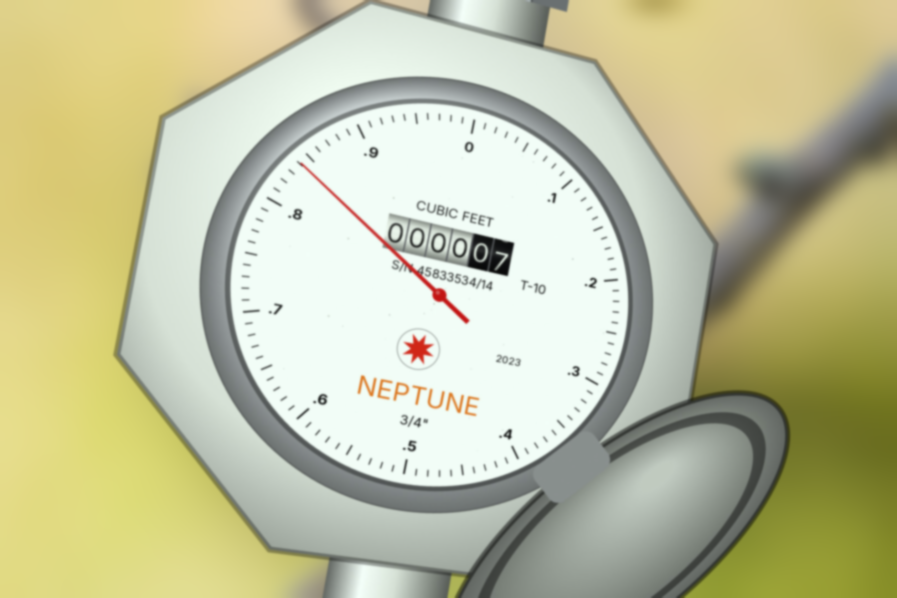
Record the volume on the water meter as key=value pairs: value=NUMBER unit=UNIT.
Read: value=6.84 unit=ft³
